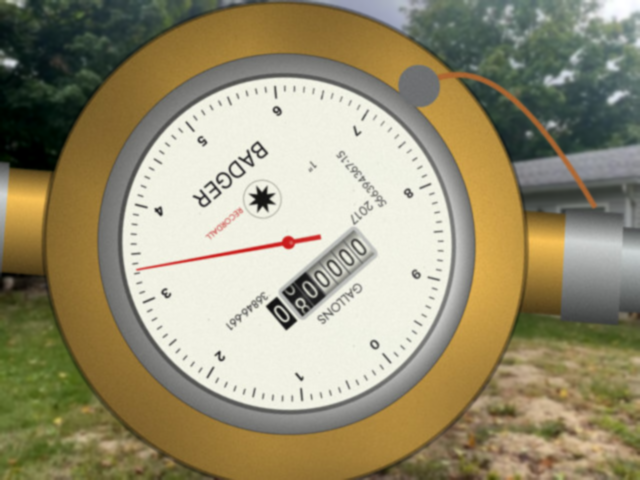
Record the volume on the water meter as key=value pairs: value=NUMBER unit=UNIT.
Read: value=83.3 unit=gal
